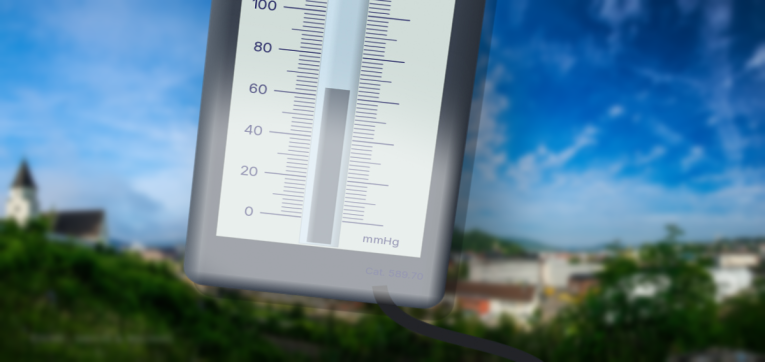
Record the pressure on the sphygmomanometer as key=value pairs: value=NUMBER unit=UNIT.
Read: value=64 unit=mmHg
